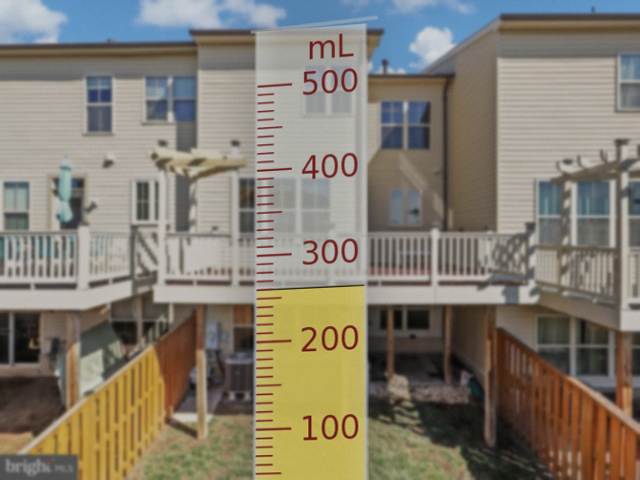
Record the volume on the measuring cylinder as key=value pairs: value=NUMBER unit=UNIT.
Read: value=260 unit=mL
